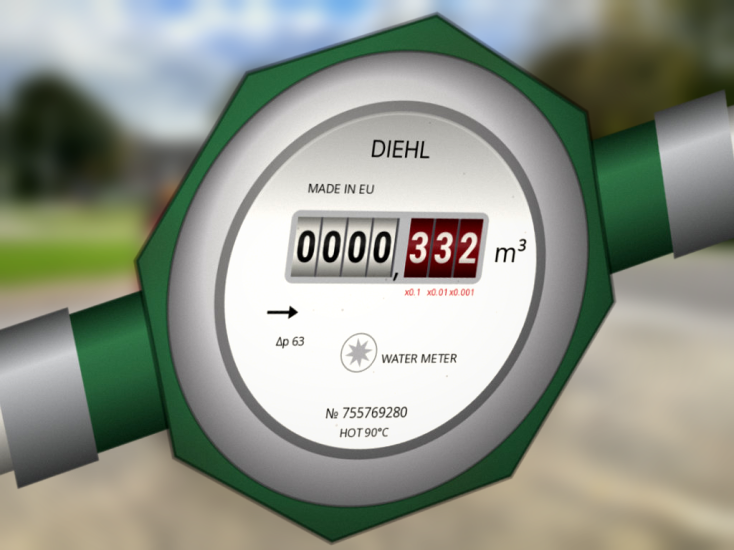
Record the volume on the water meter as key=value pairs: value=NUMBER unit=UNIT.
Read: value=0.332 unit=m³
